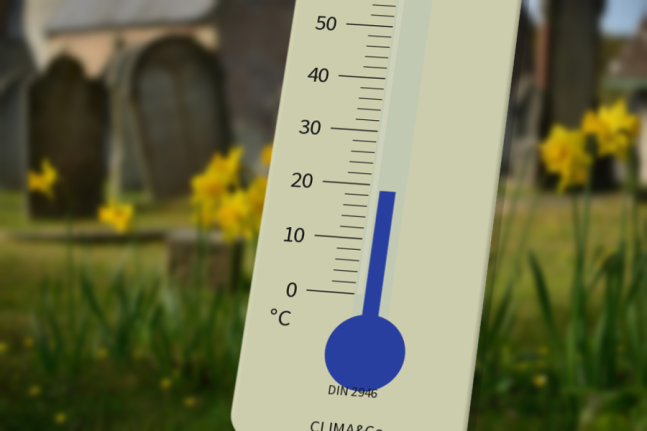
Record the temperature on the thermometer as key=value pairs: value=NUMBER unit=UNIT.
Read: value=19 unit=°C
